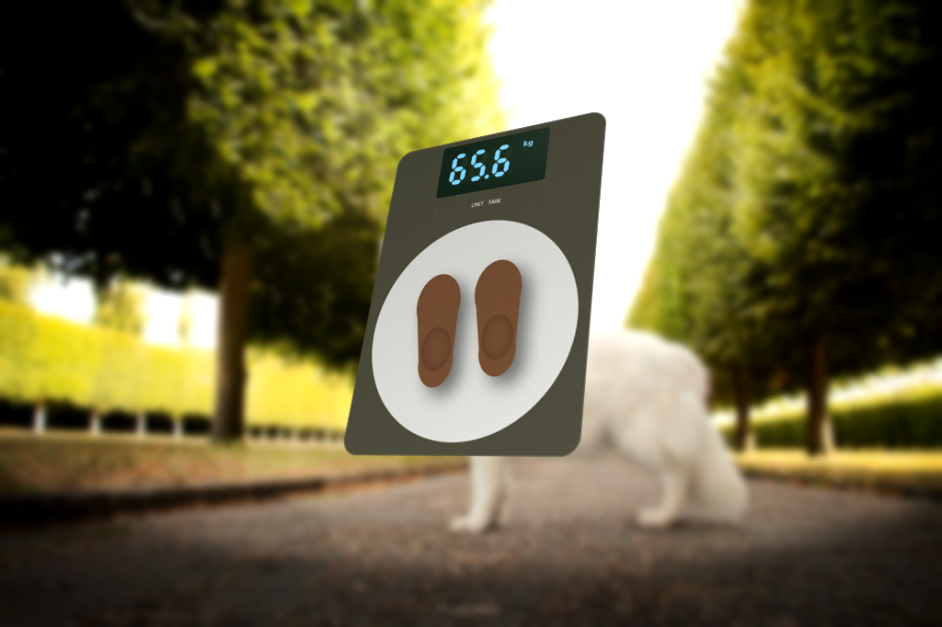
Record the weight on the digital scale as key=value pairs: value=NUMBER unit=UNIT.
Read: value=65.6 unit=kg
